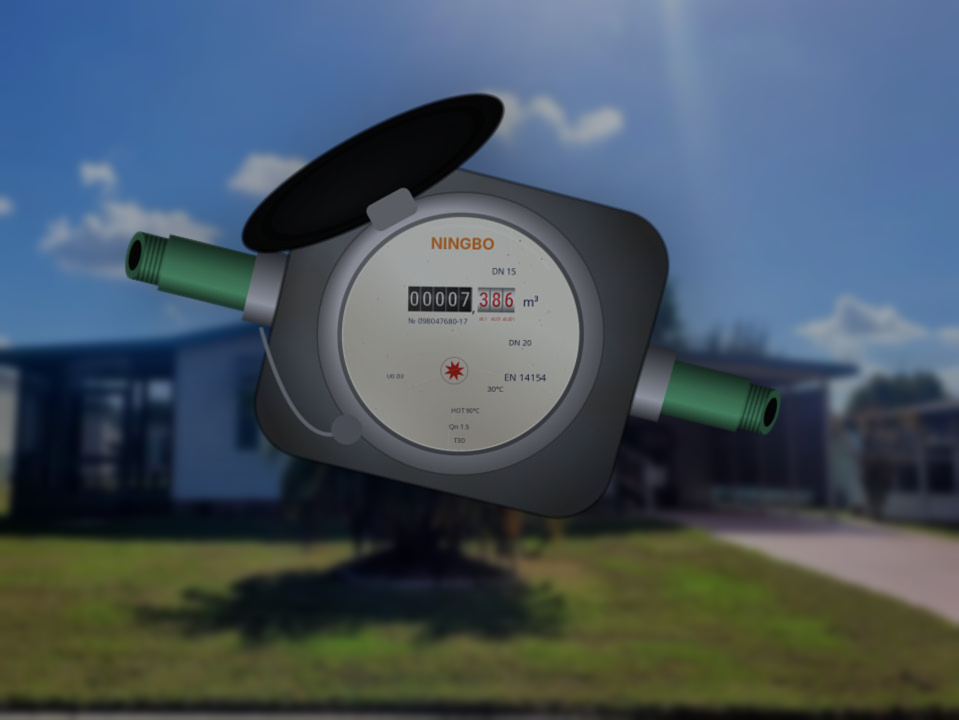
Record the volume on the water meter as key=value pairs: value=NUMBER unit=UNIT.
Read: value=7.386 unit=m³
